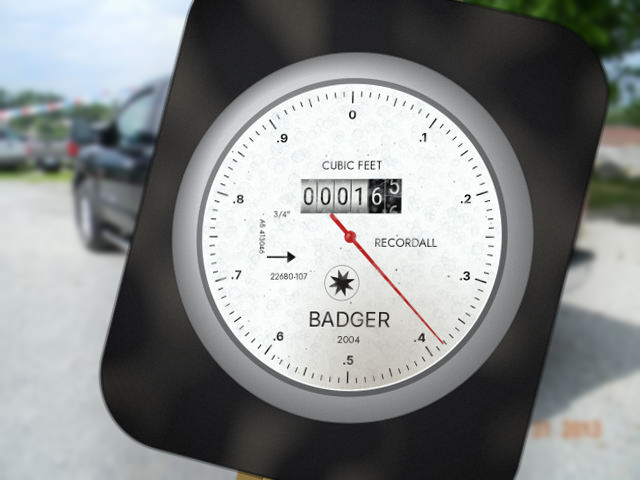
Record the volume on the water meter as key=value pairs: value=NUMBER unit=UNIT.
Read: value=165.38 unit=ft³
